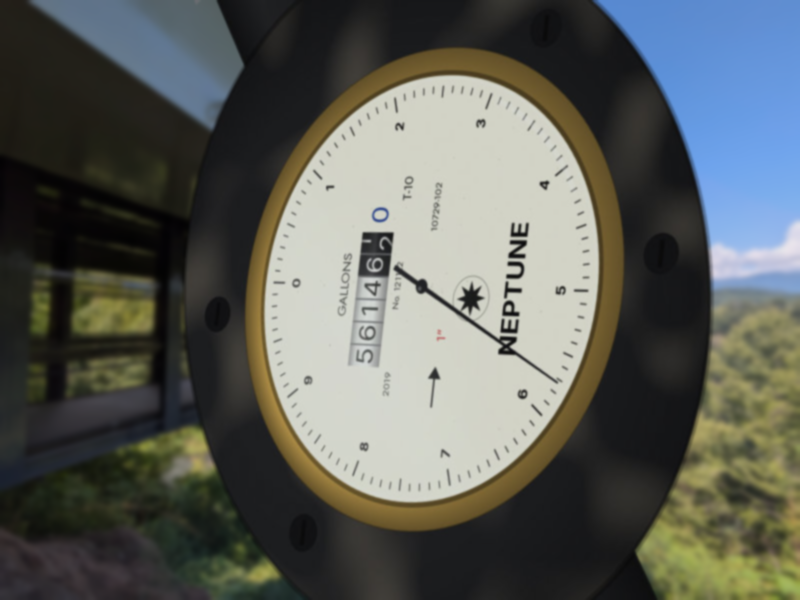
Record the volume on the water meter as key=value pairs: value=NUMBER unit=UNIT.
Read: value=5614615.7 unit=gal
